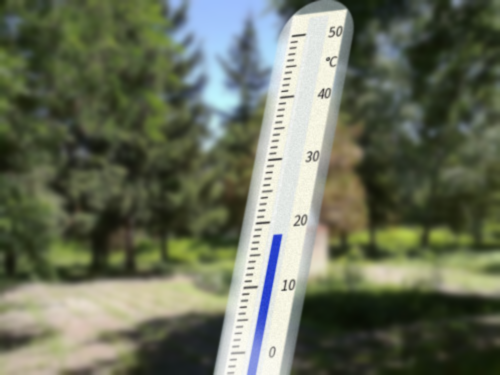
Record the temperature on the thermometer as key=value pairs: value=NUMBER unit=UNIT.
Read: value=18 unit=°C
